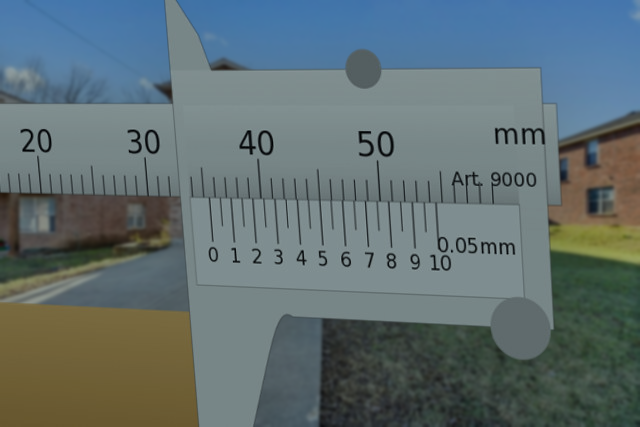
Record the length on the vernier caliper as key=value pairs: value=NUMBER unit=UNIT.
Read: value=35.5 unit=mm
